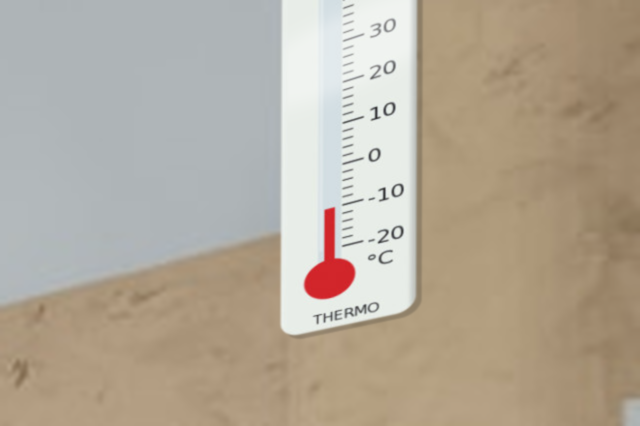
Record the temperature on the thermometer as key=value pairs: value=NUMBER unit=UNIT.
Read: value=-10 unit=°C
